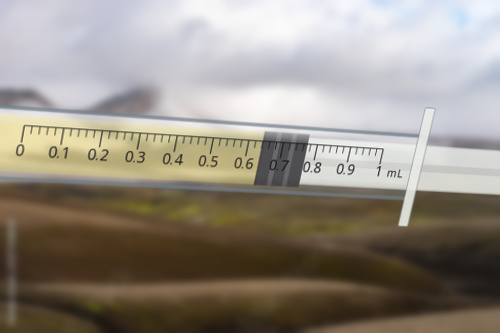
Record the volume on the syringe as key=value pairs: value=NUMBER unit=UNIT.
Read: value=0.64 unit=mL
